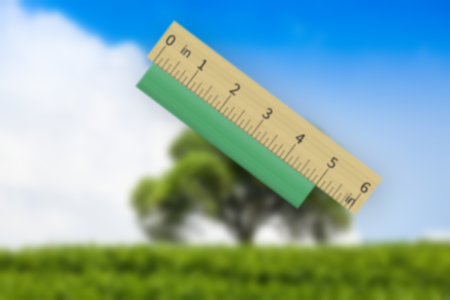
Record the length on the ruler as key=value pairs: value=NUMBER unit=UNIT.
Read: value=5 unit=in
